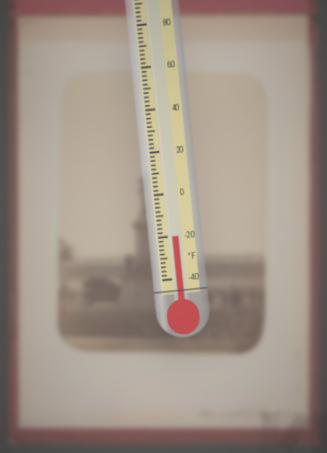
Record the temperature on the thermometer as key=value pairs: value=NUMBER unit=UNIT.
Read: value=-20 unit=°F
